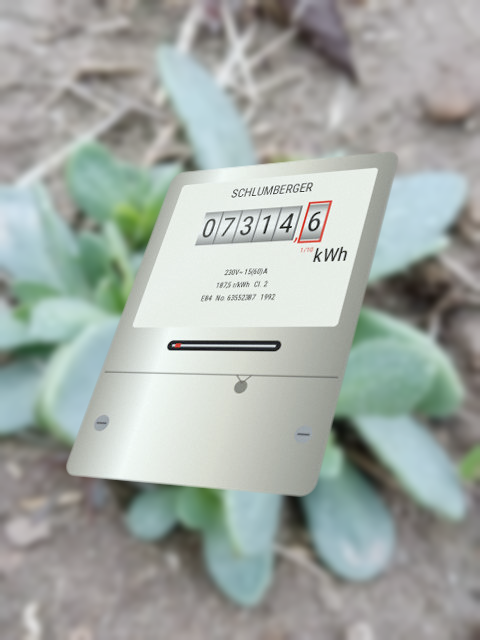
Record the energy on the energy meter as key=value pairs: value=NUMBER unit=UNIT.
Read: value=7314.6 unit=kWh
